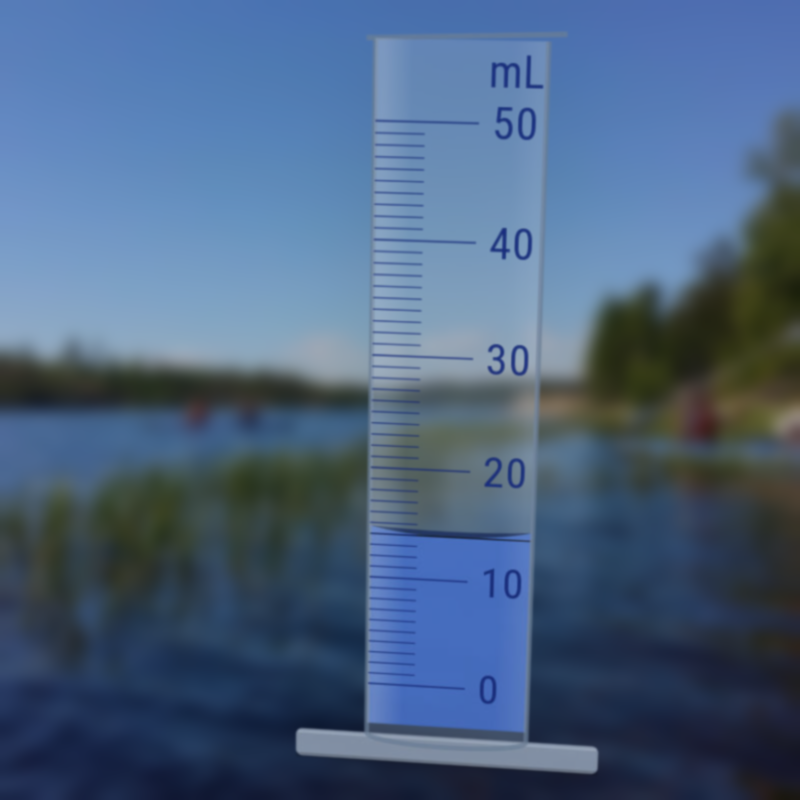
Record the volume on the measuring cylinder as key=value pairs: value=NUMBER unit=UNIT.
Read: value=14 unit=mL
